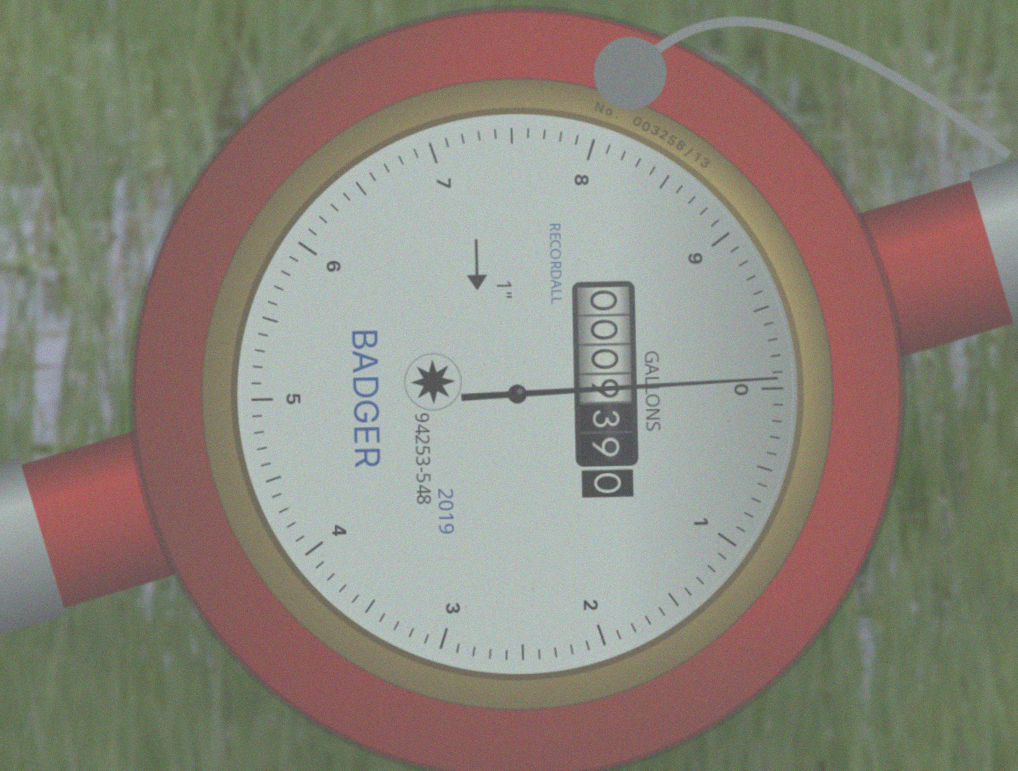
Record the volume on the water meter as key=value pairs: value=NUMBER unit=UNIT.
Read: value=9389.9 unit=gal
